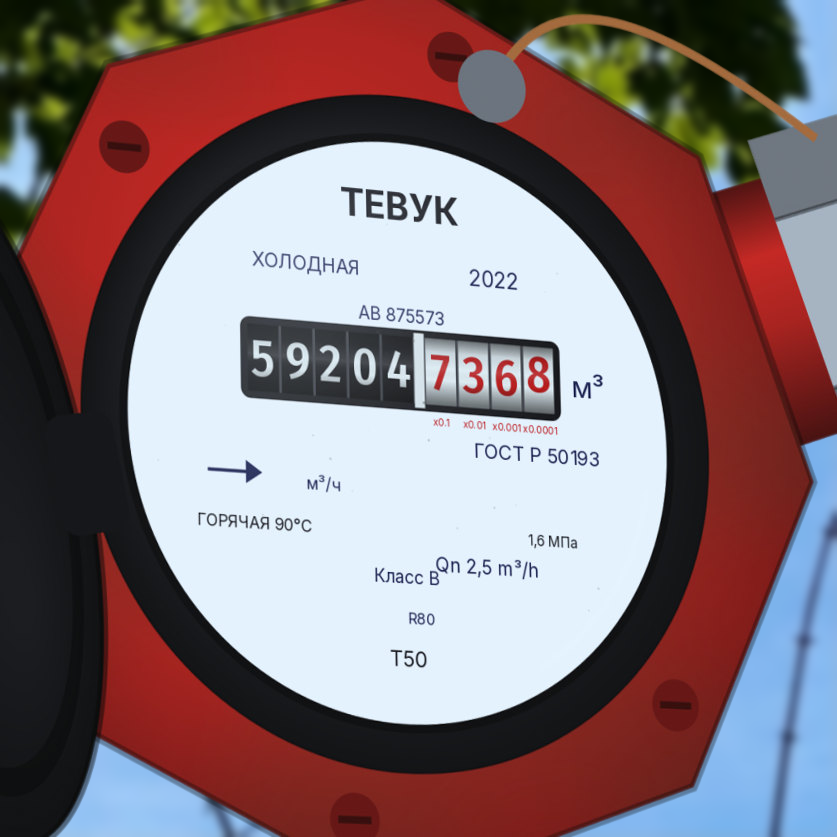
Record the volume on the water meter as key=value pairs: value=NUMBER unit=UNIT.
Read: value=59204.7368 unit=m³
